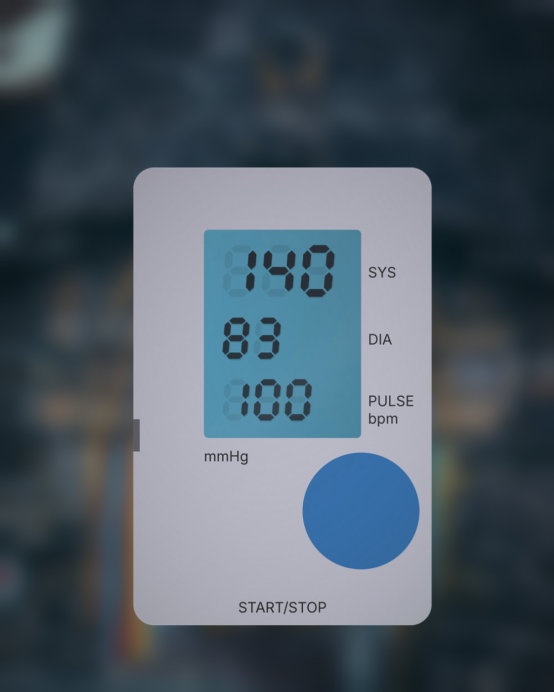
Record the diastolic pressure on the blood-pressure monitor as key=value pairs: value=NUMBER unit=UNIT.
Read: value=83 unit=mmHg
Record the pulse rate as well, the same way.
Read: value=100 unit=bpm
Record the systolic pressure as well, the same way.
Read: value=140 unit=mmHg
